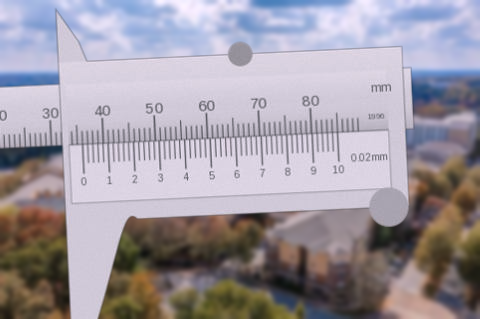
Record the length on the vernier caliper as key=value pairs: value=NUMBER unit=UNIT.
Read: value=36.0 unit=mm
